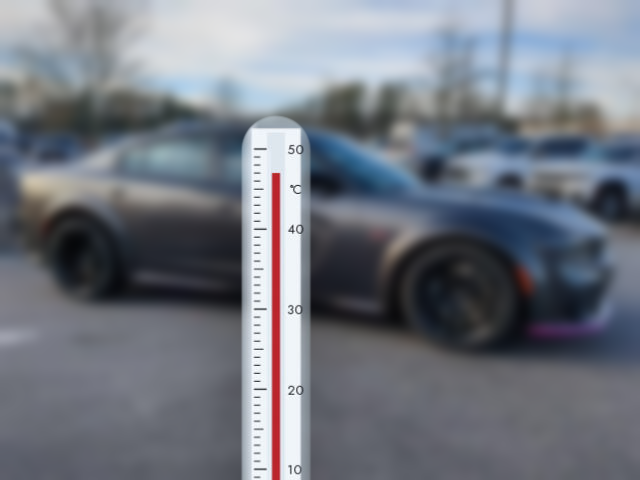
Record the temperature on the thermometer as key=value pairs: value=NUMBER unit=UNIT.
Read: value=47 unit=°C
